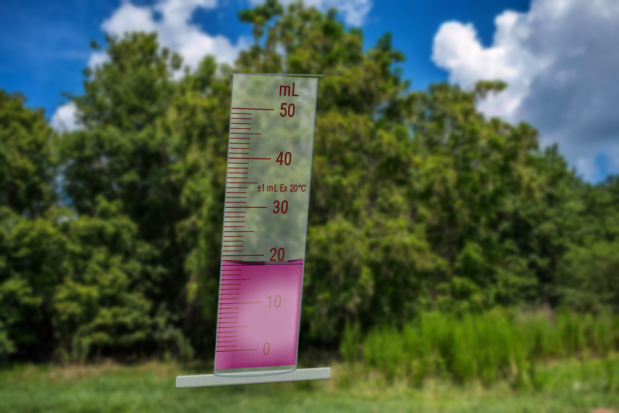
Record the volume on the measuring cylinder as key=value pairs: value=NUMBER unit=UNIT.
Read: value=18 unit=mL
